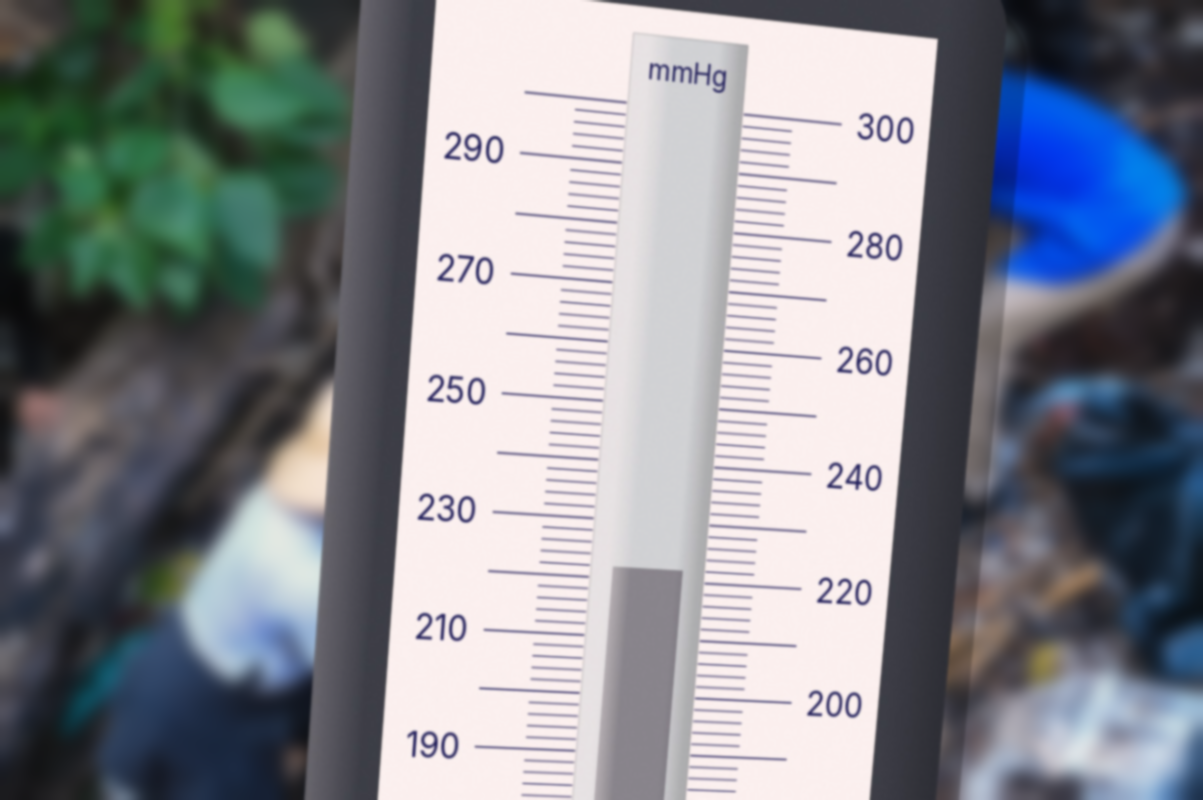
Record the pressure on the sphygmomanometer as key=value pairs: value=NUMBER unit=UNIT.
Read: value=222 unit=mmHg
